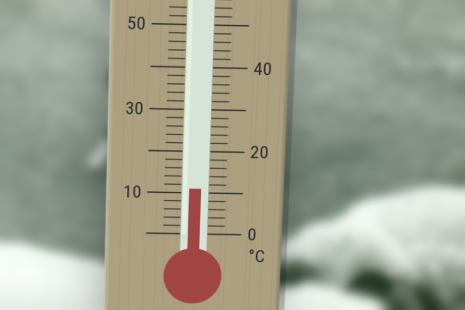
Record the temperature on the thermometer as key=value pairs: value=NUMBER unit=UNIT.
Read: value=11 unit=°C
